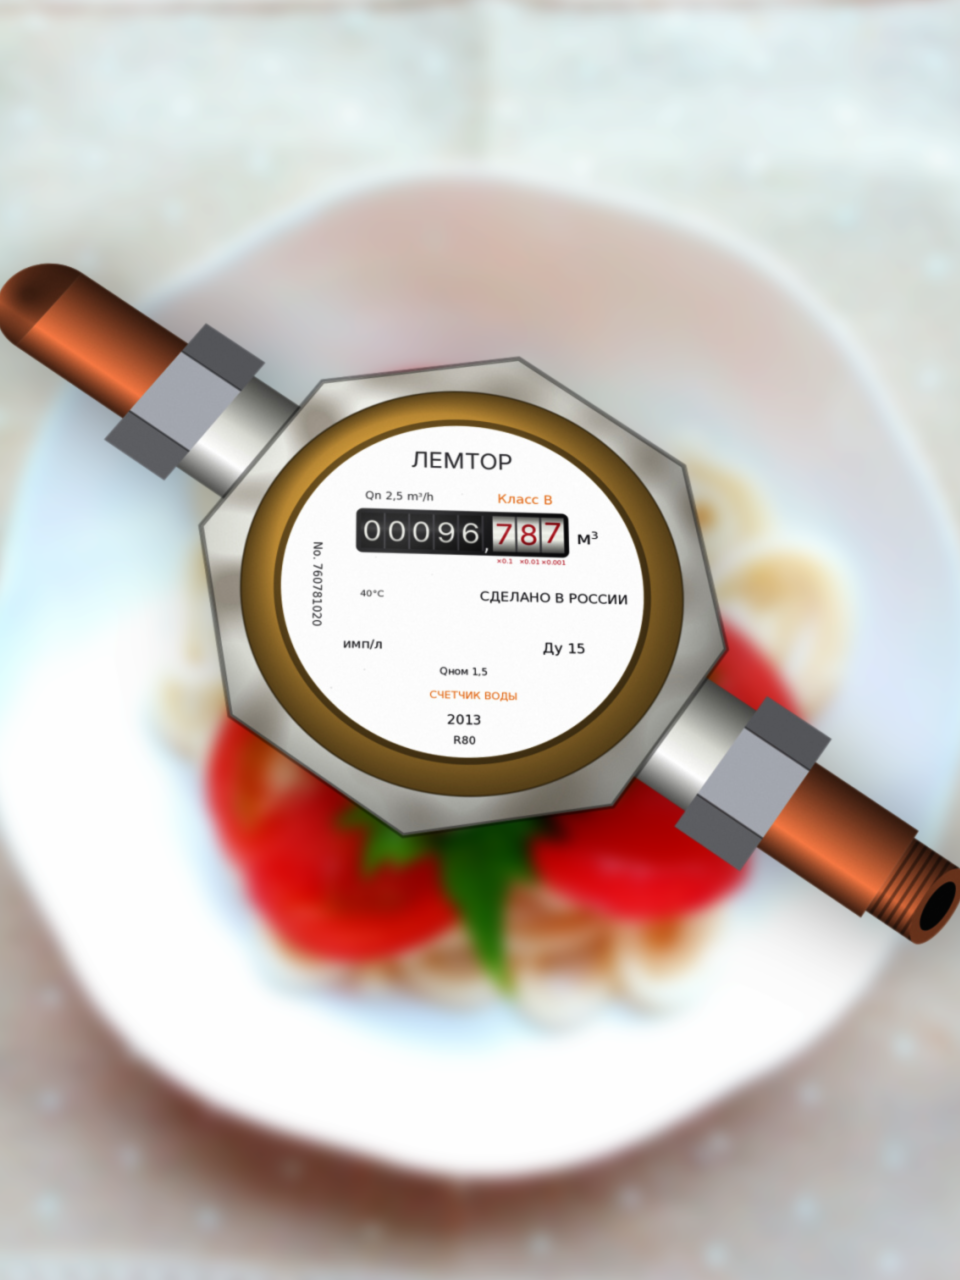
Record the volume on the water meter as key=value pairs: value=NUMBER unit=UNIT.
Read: value=96.787 unit=m³
